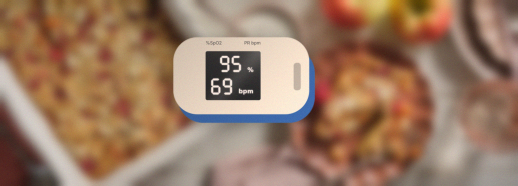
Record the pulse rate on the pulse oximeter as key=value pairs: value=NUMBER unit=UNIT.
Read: value=69 unit=bpm
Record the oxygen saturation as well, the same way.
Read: value=95 unit=%
